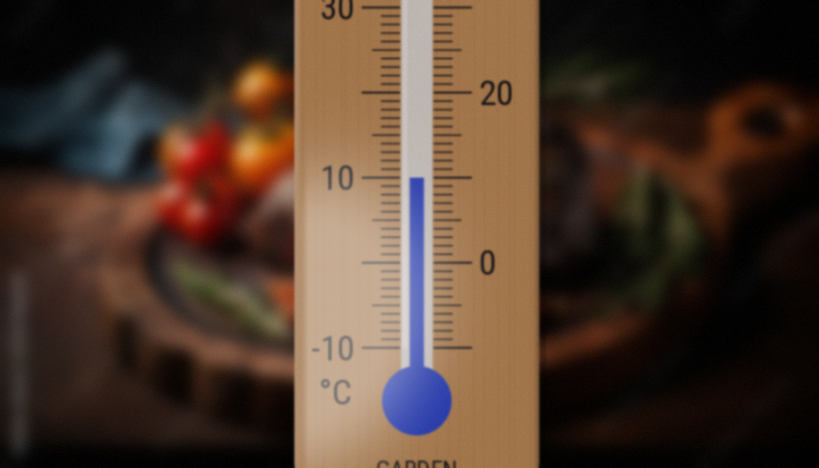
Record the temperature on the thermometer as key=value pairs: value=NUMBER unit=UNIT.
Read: value=10 unit=°C
